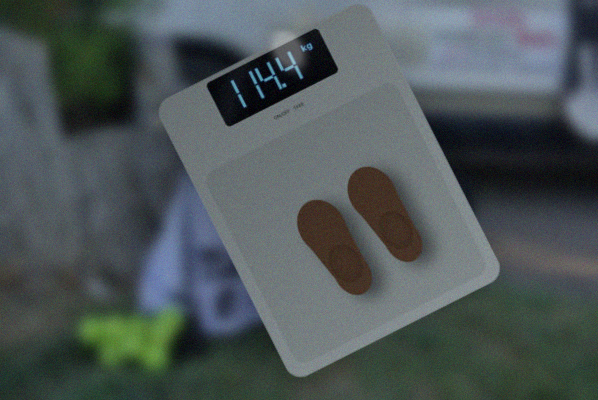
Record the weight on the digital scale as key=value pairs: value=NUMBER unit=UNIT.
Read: value=114.4 unit=kg
